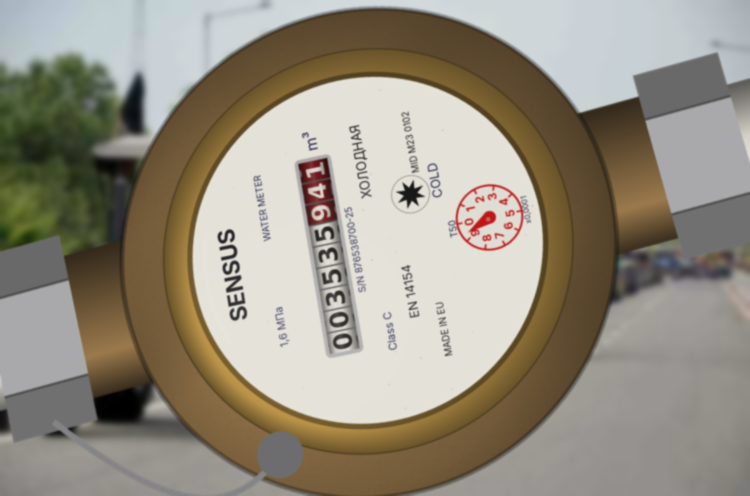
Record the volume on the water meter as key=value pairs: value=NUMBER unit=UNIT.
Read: value=3535.9409 unit=m³
